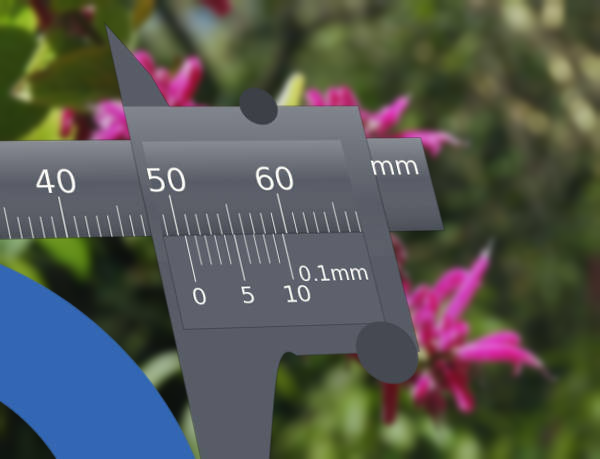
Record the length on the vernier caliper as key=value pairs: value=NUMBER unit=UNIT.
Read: value=50.6 unit=mm
